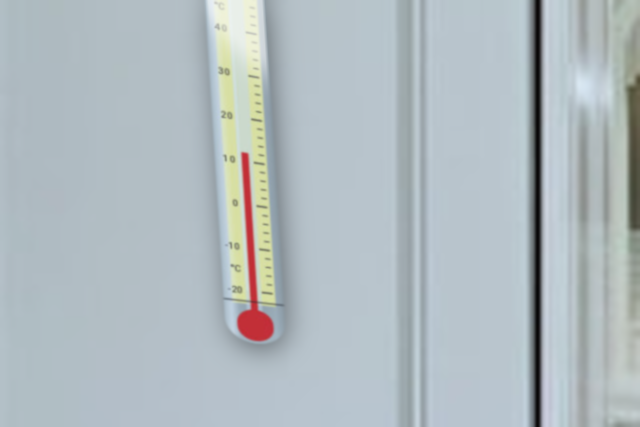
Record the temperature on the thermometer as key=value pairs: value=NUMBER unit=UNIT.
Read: value=12 unit=°C
